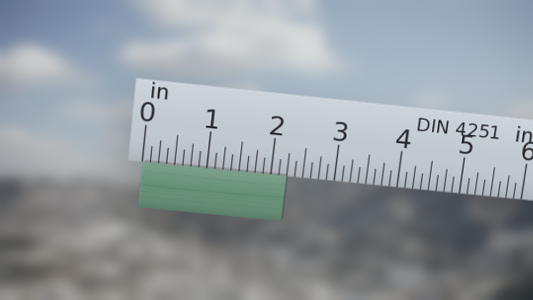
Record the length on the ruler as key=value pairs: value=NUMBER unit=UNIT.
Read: value=2.25 unit=in
